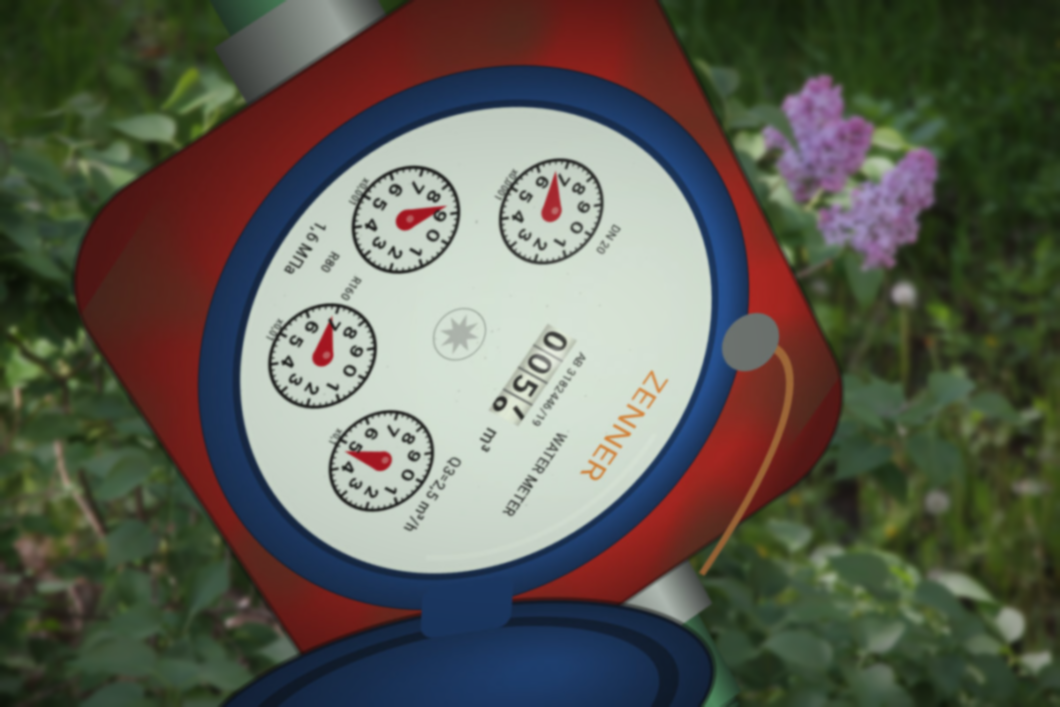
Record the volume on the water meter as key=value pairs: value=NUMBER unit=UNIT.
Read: value=57.4686 unit=m³
